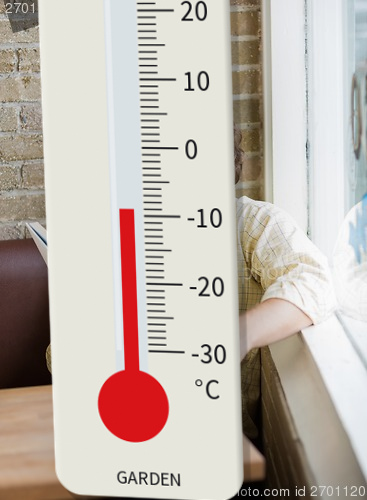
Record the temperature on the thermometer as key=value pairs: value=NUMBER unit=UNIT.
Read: value=-9 unit=°C
